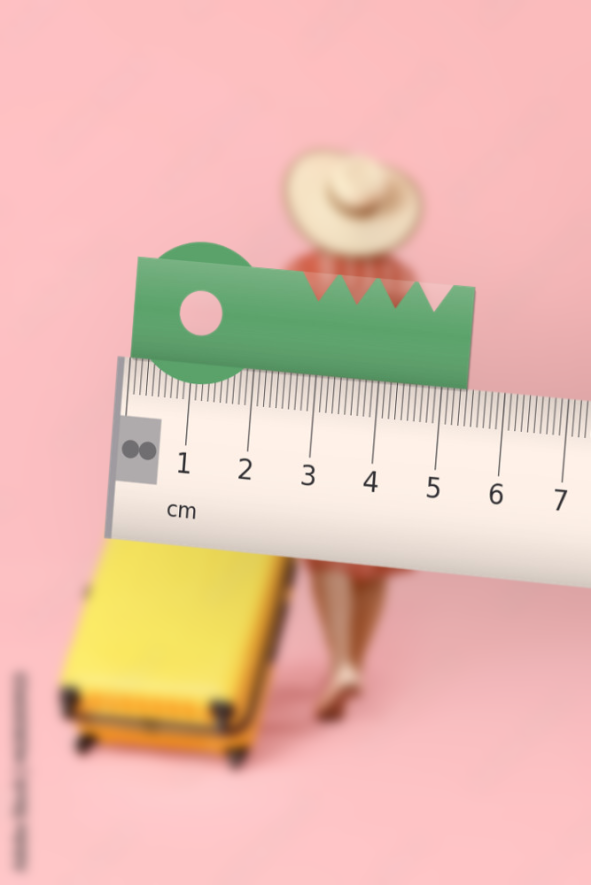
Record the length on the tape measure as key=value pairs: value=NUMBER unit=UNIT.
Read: value=5.4 unit=cm
